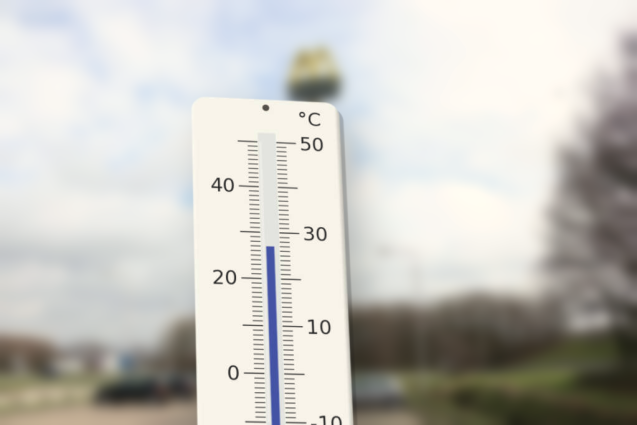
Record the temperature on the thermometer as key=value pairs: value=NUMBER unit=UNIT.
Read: value=27 unit=°C
